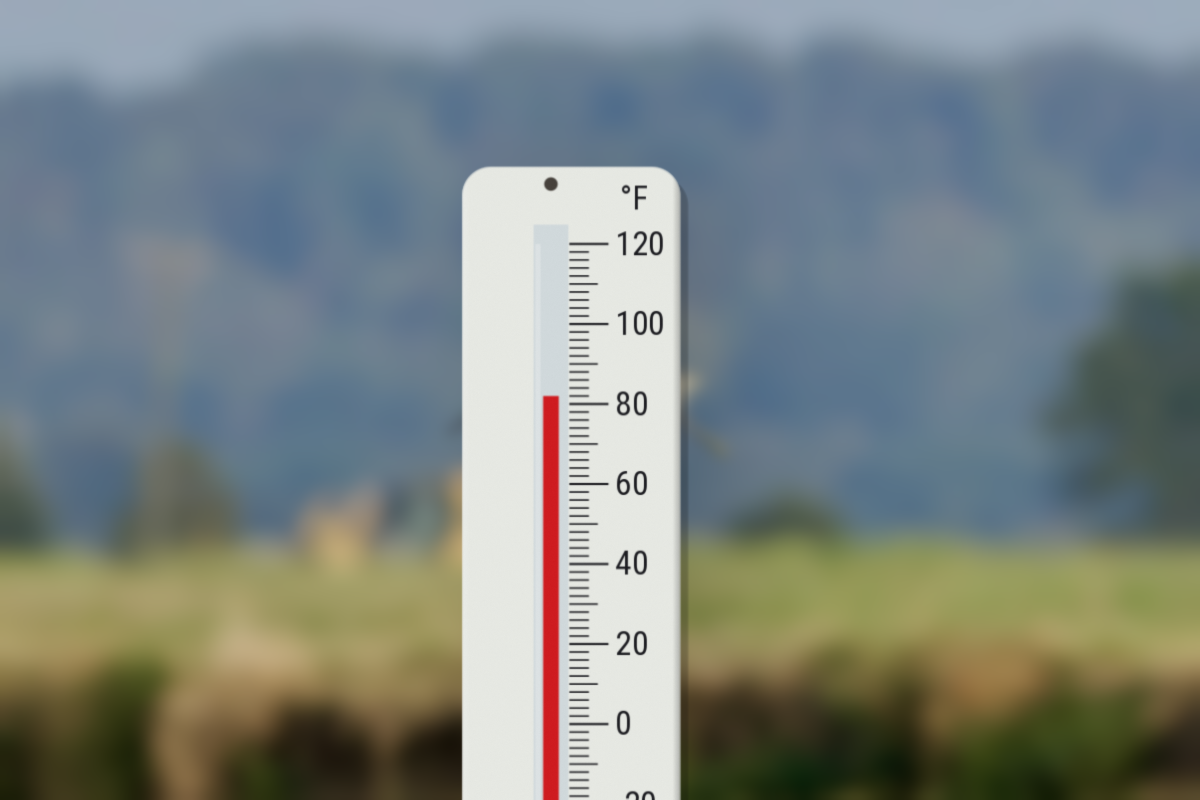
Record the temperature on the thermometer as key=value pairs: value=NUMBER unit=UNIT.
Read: value=82 unit=°F
